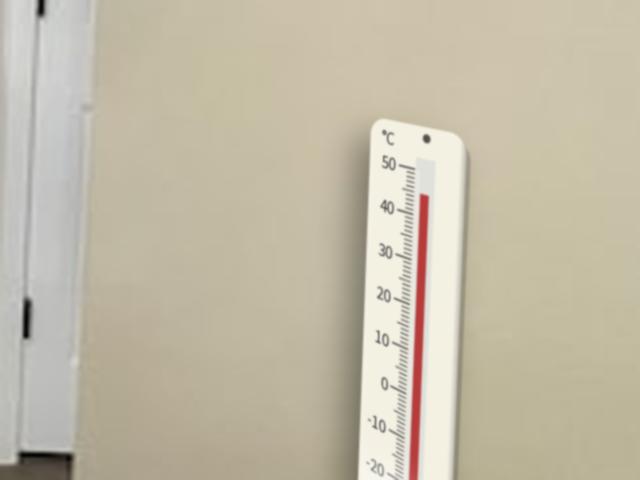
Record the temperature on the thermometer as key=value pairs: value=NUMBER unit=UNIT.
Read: value=45 unit=°C
